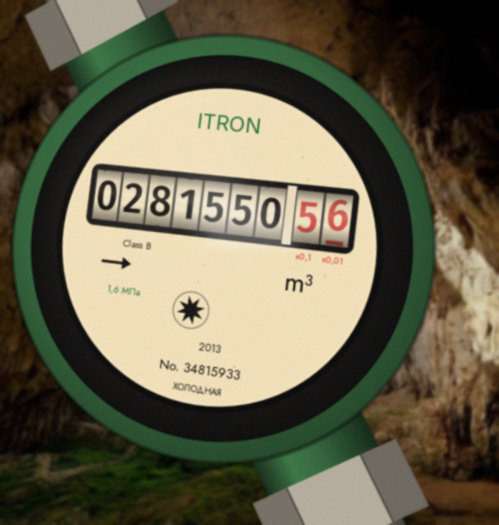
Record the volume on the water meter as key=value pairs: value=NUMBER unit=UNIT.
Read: value=281550.56 unit=m³
